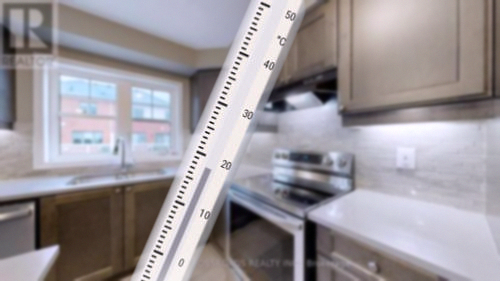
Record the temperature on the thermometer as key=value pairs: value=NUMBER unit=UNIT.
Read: value=18 unit=°C
